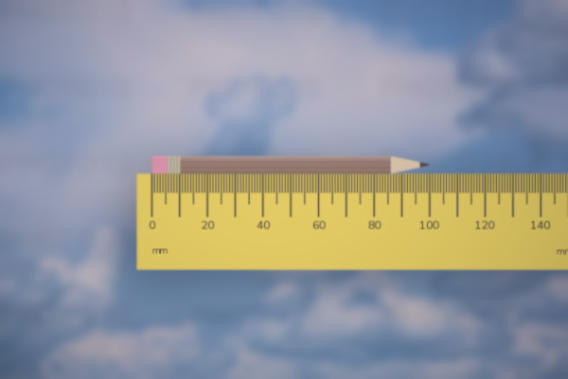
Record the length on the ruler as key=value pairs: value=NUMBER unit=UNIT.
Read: value=100 unit=mm
